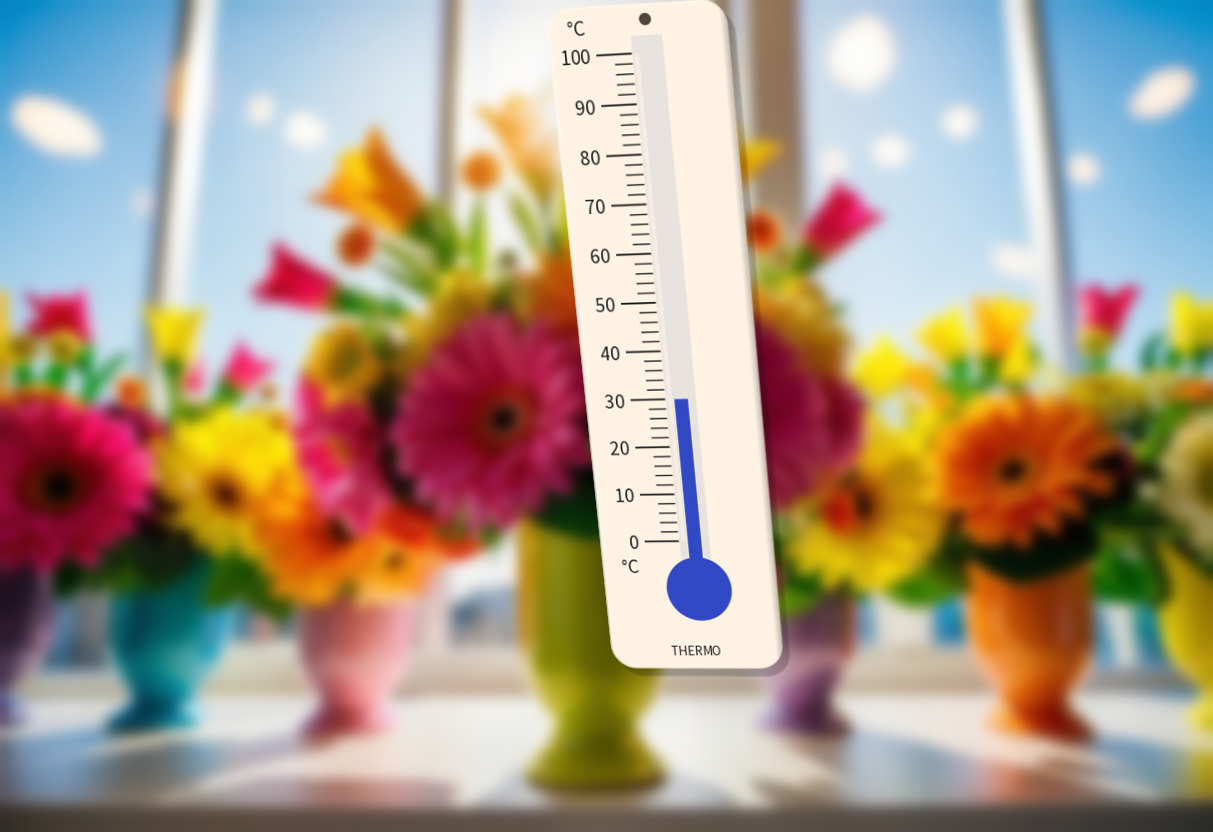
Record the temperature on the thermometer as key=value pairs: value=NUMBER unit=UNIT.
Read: value=30 unit=°C
